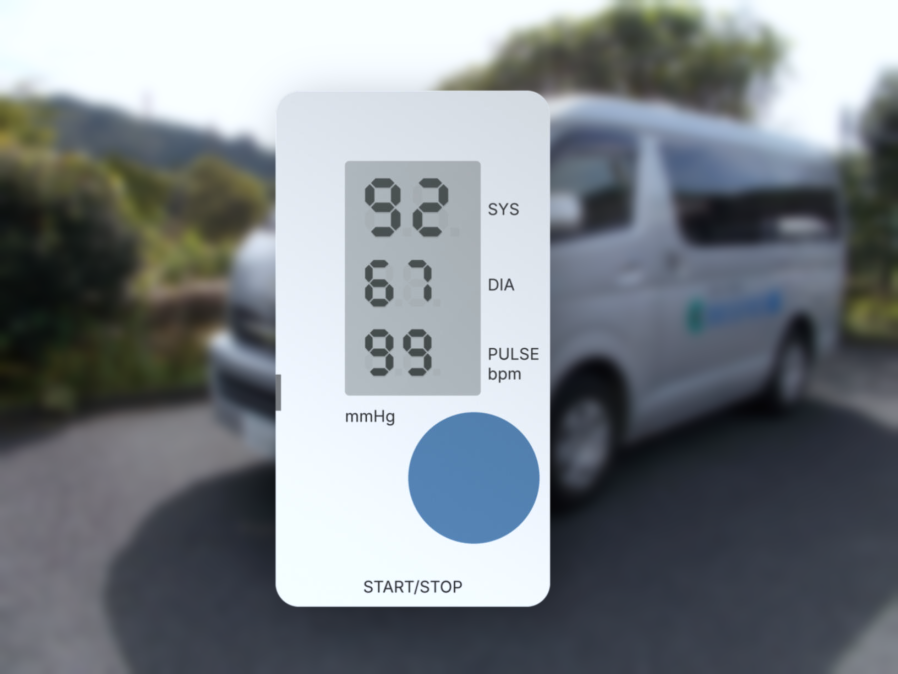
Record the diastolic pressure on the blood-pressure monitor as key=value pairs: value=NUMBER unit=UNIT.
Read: value=67 unit=mmHg
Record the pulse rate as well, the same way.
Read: value=99 unit=bpm
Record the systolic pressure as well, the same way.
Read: value=92 unit=mmHg
